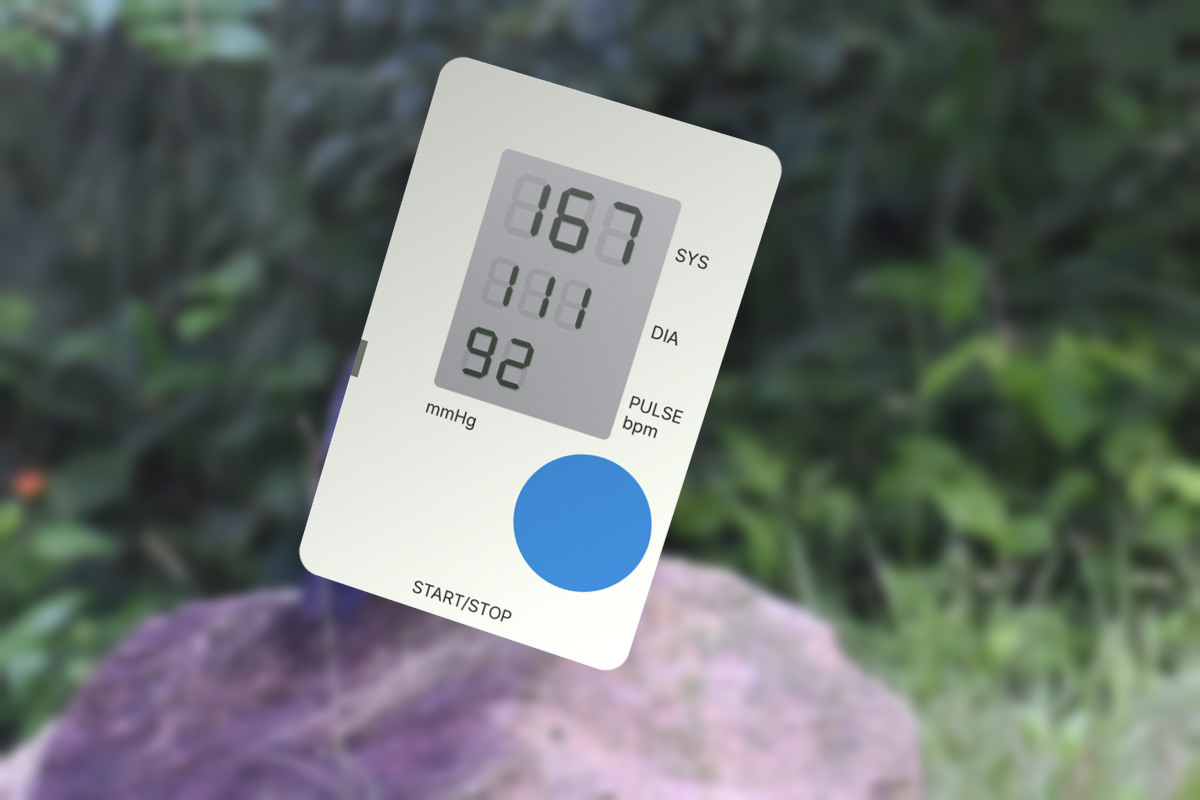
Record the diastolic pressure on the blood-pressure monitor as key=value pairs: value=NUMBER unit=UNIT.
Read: value=111 unit=mmHg
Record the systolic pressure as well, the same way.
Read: value=167 unit=mmHg
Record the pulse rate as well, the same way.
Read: value=92 unit=bpm
